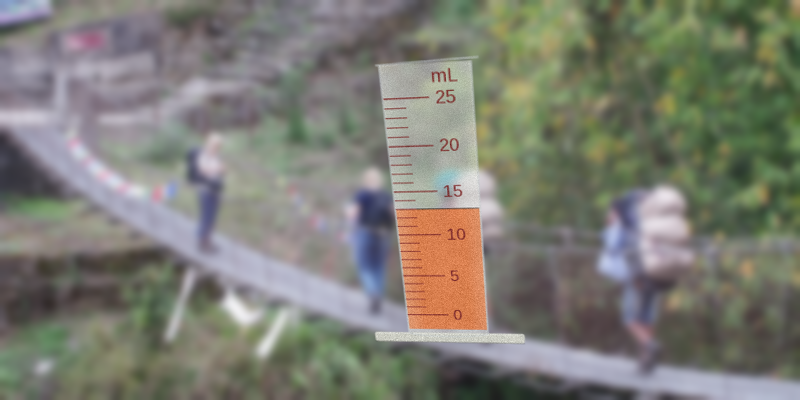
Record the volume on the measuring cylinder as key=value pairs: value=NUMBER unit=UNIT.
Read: value=13 unit=mL
